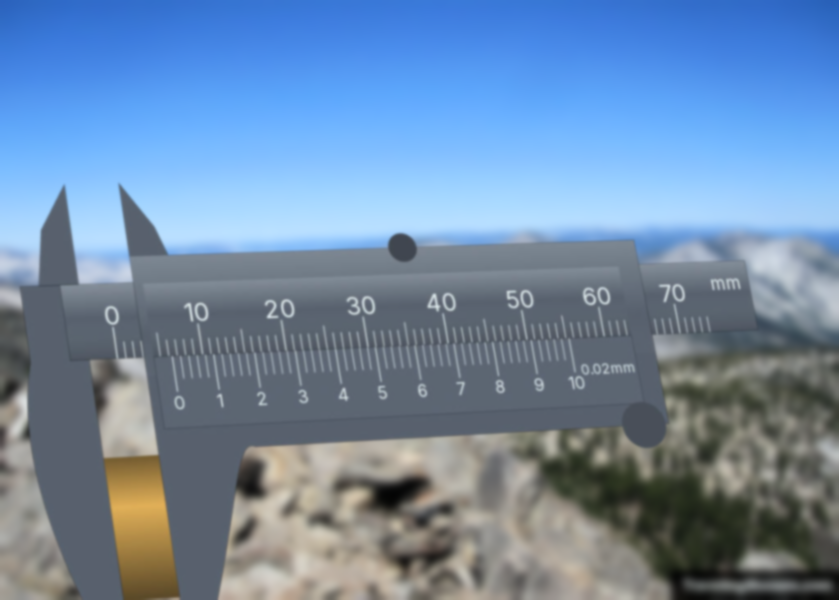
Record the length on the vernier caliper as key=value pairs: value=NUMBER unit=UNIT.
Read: value=6.4 unit=mm
